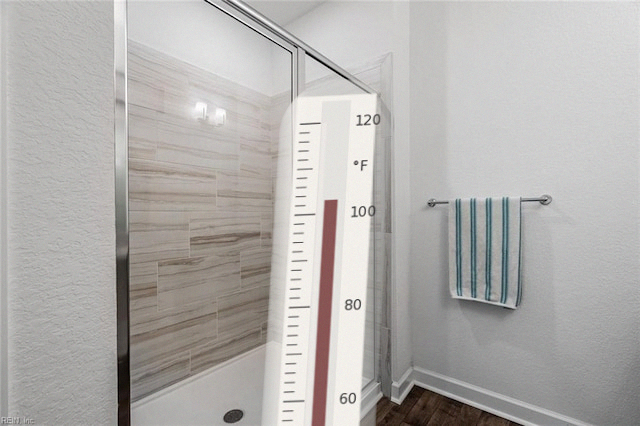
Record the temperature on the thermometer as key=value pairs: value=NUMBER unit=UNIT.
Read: value=103 unit=°F
